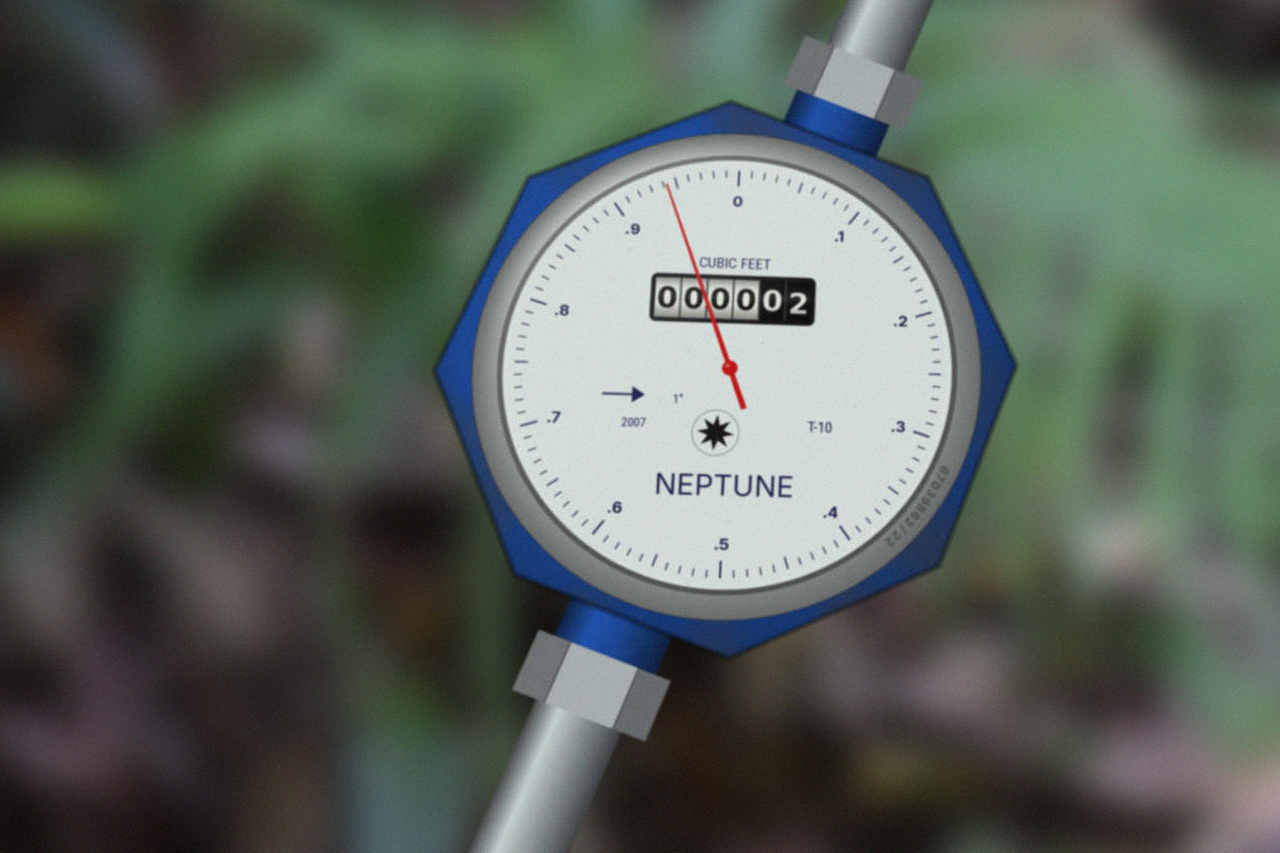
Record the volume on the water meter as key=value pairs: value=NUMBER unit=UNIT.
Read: value=1.94 unit=ft³
